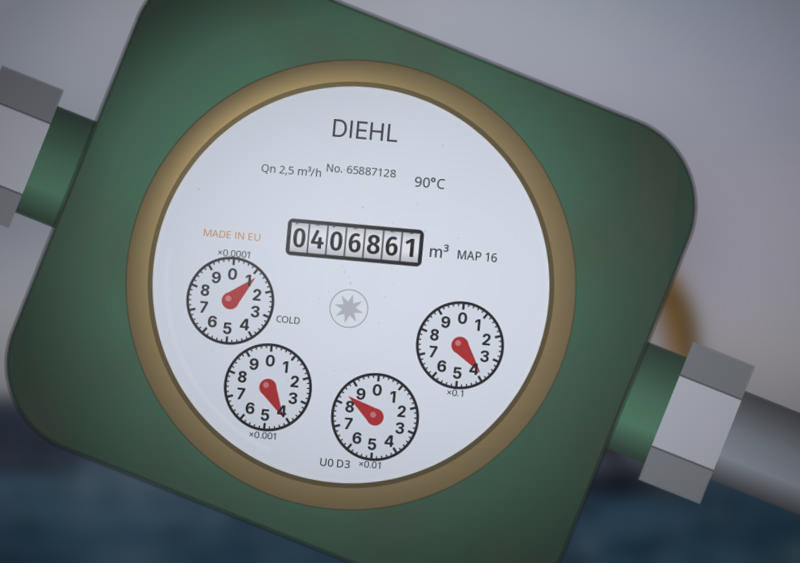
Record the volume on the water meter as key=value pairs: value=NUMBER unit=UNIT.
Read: value=406861.3841 unit=m³
